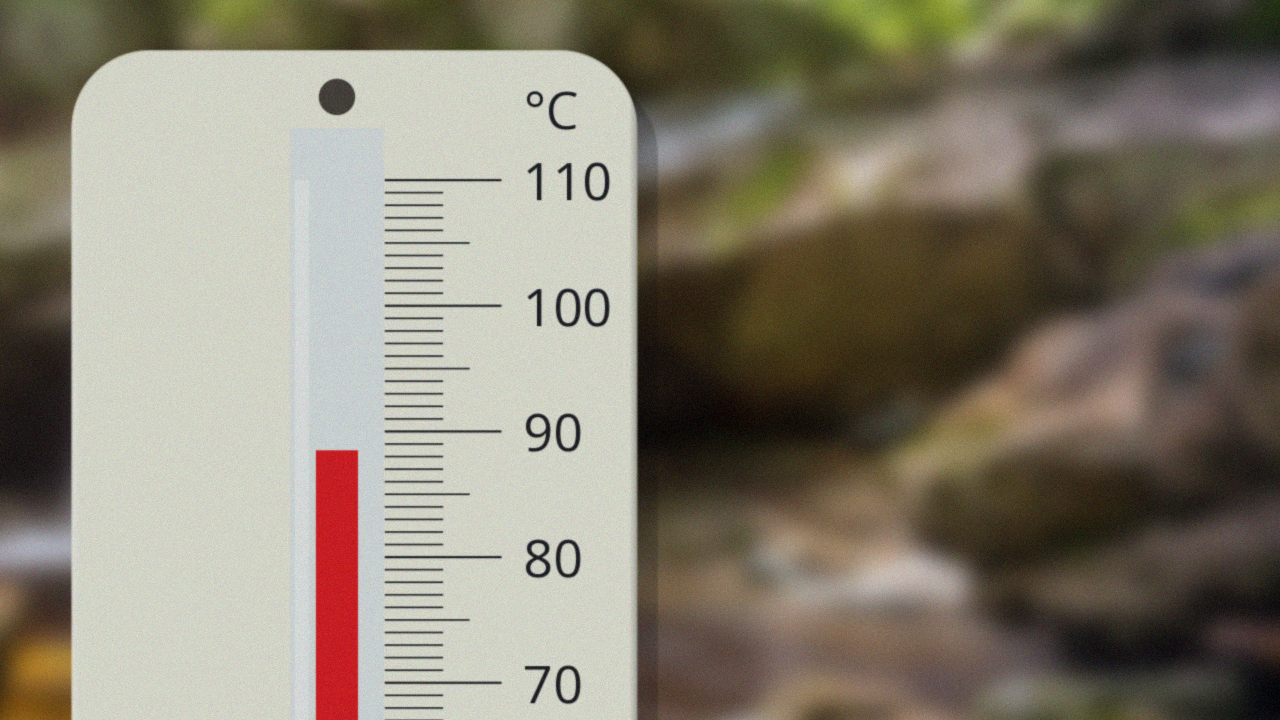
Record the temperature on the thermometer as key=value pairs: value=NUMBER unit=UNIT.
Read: value=88.5 unit=°C
